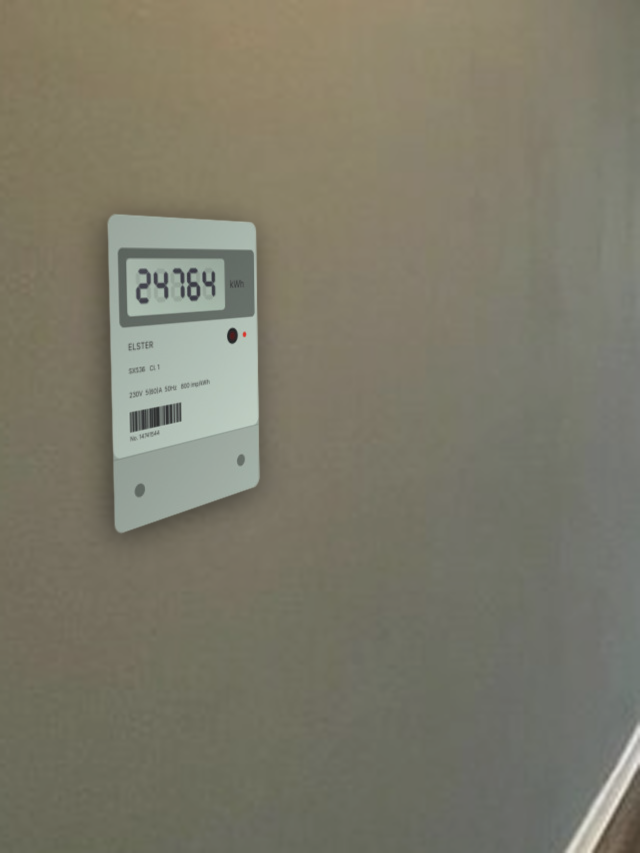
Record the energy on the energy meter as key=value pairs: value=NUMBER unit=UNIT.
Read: value=24764 unit=kWh
